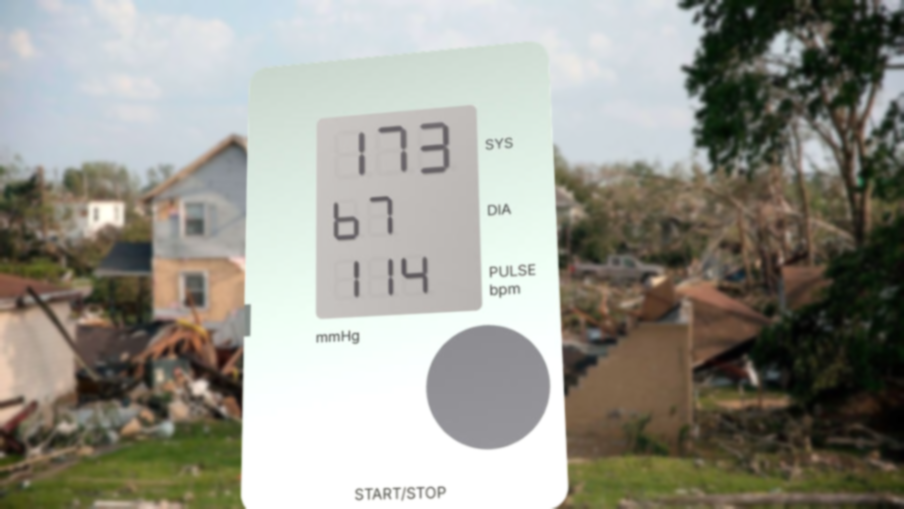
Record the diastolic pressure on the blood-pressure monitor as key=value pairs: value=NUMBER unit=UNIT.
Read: value=67 unit=mmHg
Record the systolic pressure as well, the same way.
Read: value=173 unit=mmHg
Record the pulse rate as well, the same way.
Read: value=114 unit=bpm
